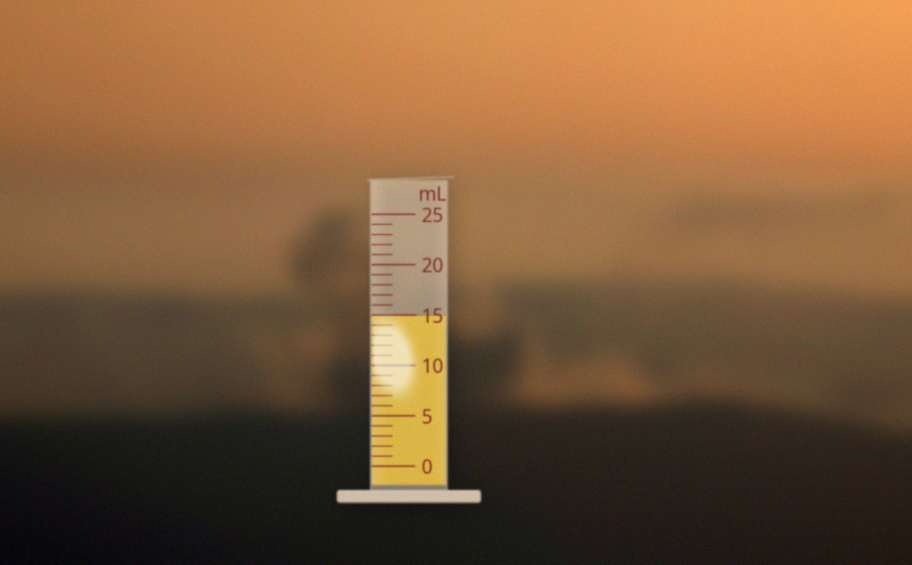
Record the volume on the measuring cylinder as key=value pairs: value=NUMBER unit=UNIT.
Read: value=15 unit=mL
